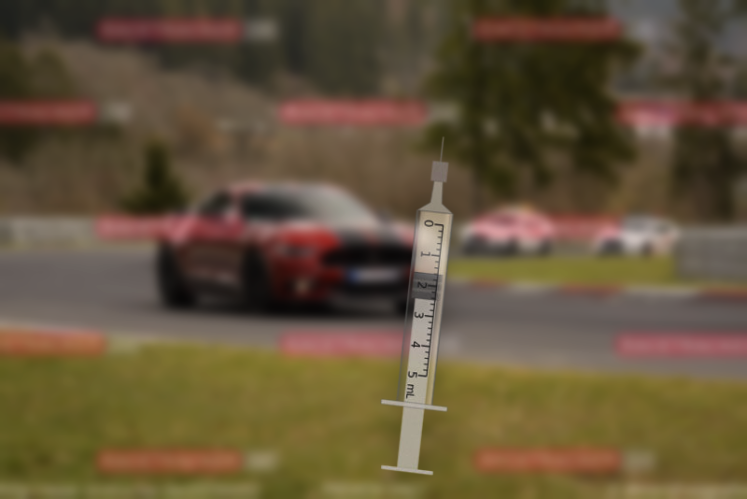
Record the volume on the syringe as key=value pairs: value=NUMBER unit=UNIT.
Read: value=1.6 unit=mL
